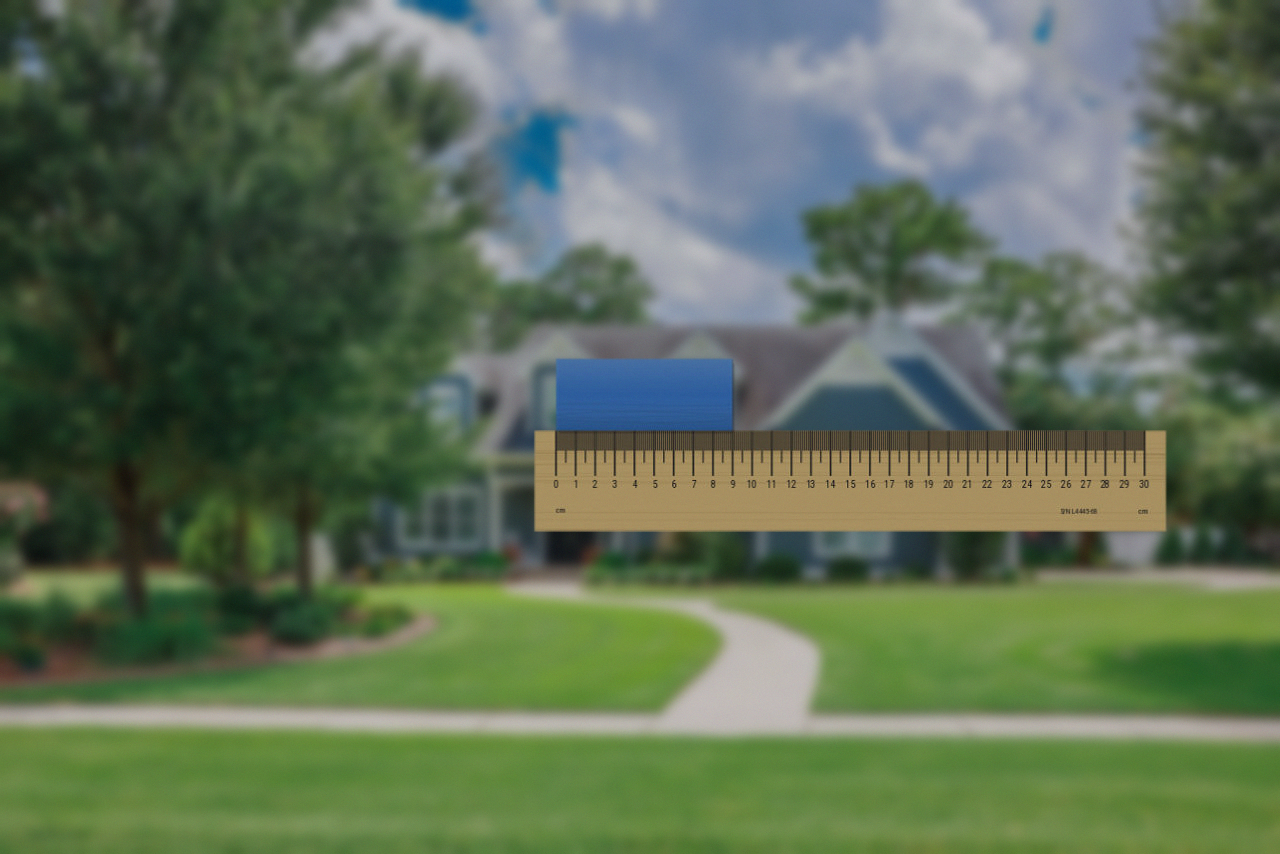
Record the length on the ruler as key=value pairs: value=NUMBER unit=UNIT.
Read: value=9 unit=cm
